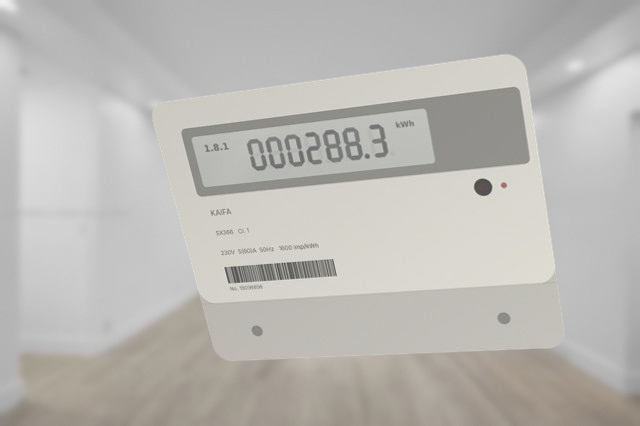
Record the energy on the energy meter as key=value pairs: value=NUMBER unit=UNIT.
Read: value=288.3 unit=kWh
